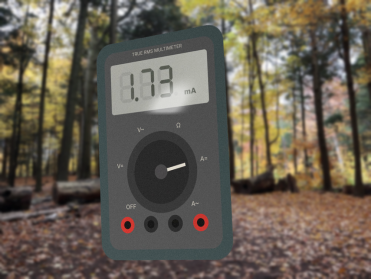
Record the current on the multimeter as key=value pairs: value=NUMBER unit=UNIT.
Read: value=1.73 unit=mA
